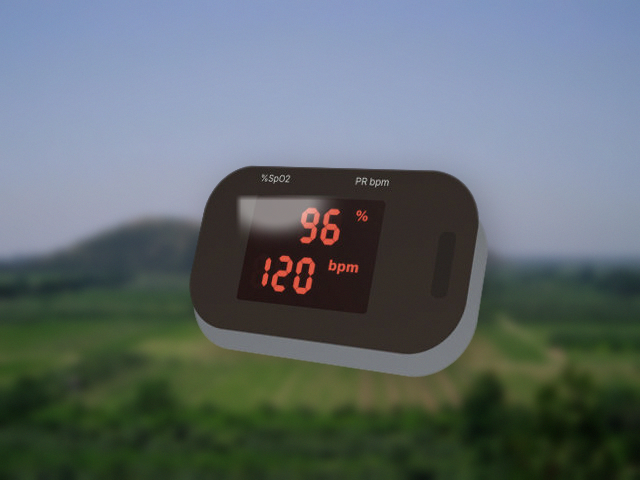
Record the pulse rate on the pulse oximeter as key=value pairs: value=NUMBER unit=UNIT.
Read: value=120 unit=bpm
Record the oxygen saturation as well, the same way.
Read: value=96 unit=%
